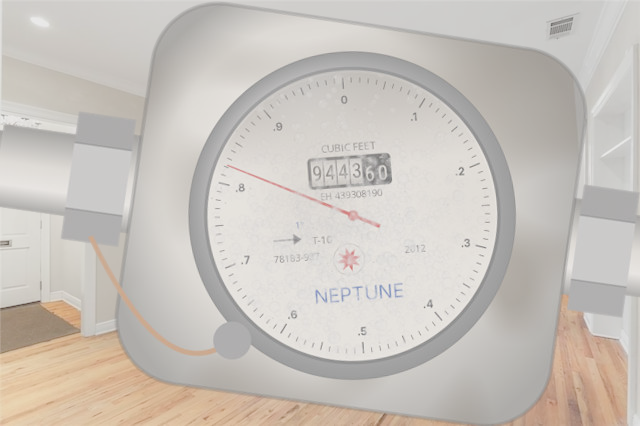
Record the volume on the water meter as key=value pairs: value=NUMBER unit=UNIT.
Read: value=944359.82 unit=ft³
